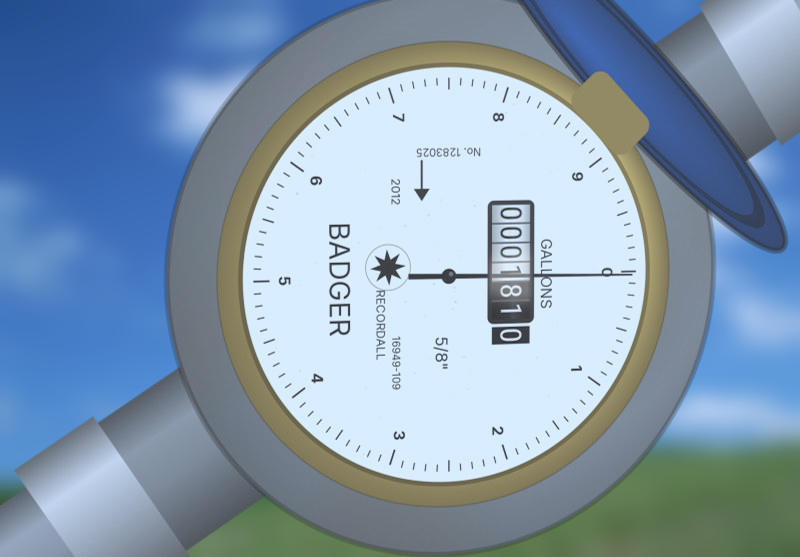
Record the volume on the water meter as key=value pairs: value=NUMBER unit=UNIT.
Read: value=1810.0 unit=gal
